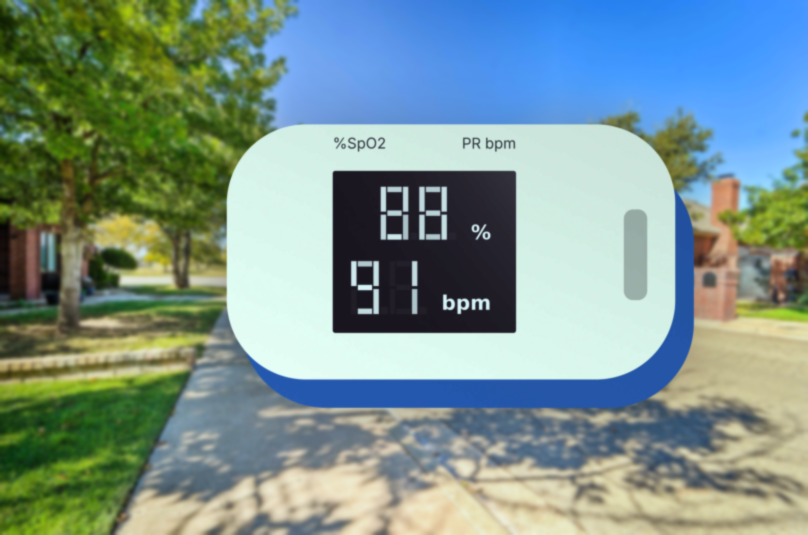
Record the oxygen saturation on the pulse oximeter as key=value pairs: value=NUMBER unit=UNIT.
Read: value=88 unit=%
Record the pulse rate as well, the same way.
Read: value=91 unit=bpm
